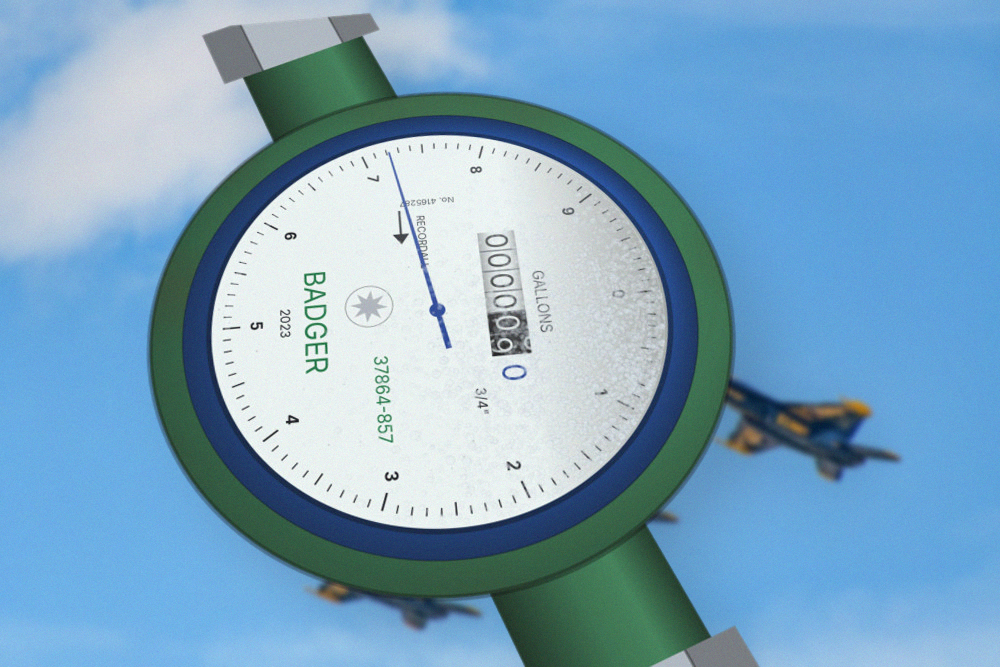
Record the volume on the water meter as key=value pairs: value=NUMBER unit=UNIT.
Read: value=87.2 unit=gal
